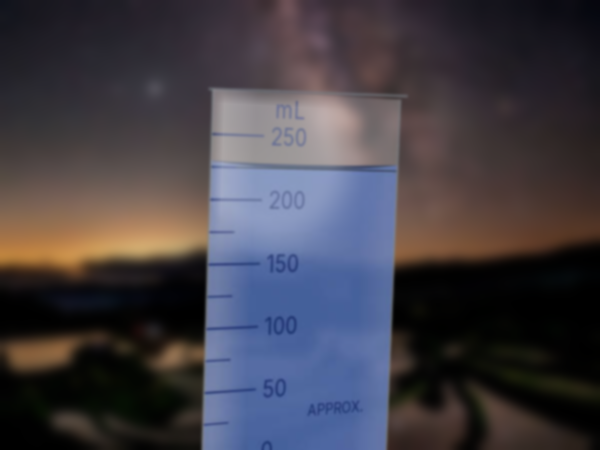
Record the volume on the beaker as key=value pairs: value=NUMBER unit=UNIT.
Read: value=225 unit=mL
